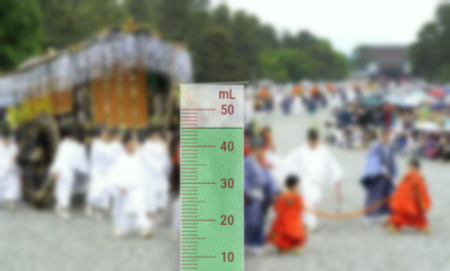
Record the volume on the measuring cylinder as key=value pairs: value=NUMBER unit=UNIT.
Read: value=45 unit=mL
